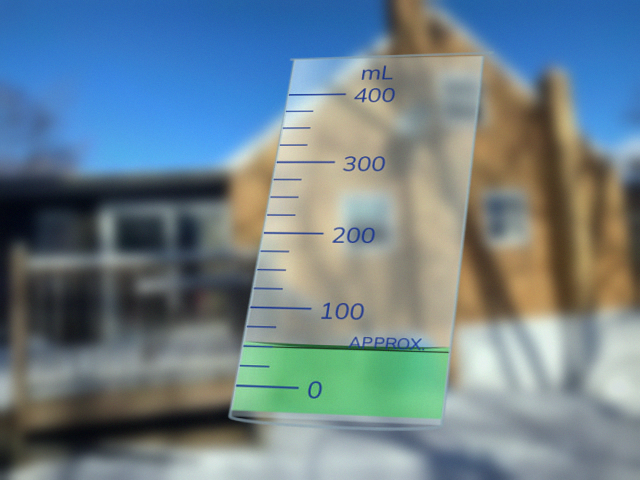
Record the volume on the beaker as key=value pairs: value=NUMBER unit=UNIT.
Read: value=50 unit=mL
